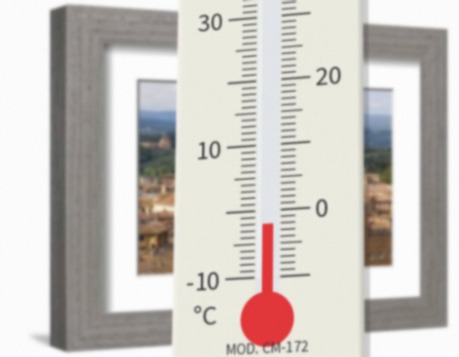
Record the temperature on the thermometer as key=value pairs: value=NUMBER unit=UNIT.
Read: value=-2 unit=°C
